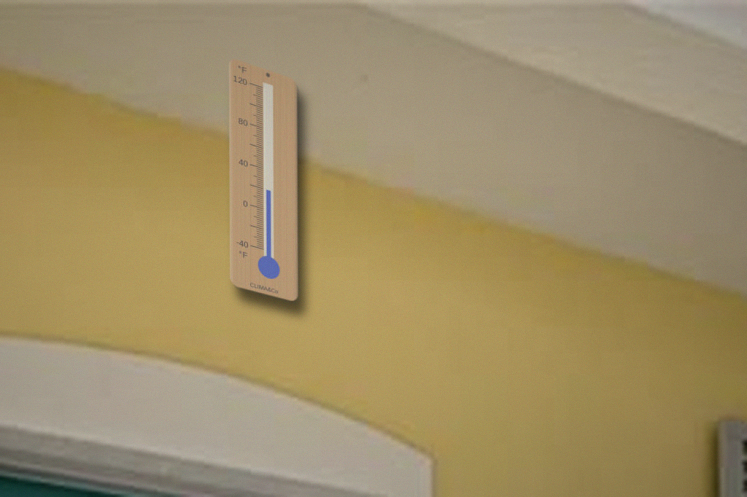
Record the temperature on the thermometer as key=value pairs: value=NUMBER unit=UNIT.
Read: value=20 unit=°F
